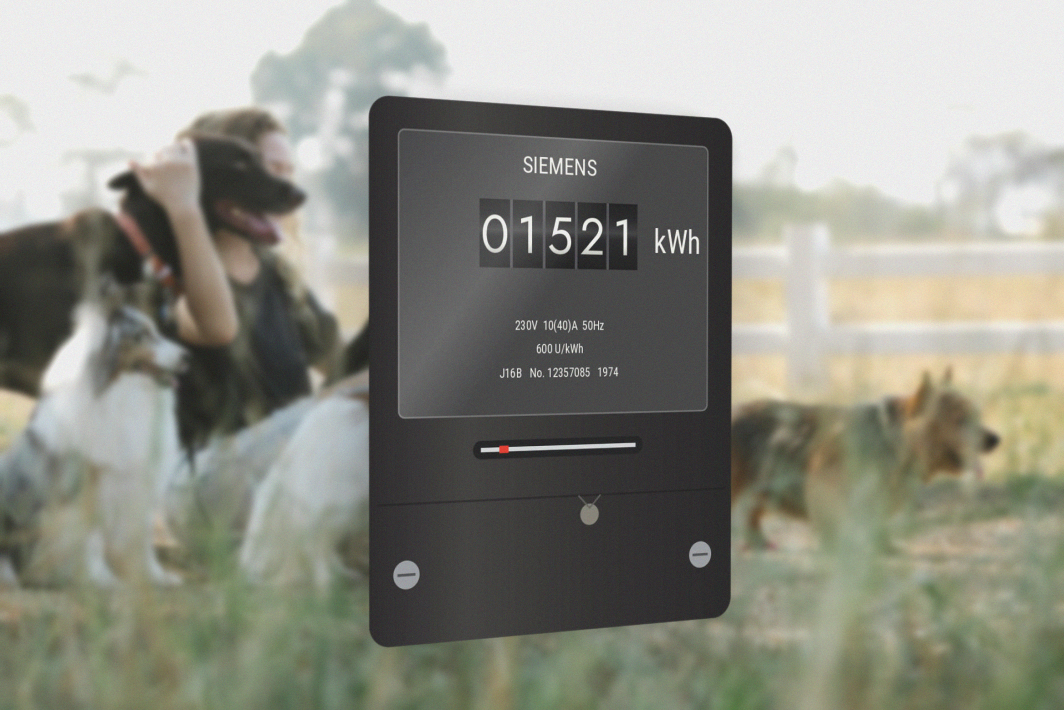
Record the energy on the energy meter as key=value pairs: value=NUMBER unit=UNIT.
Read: value=1521 unit=kWh
